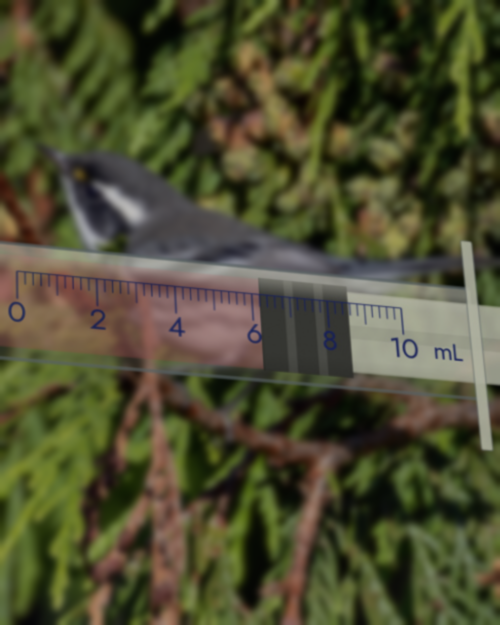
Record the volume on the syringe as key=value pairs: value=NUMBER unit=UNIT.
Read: value=6.2 unit=mL
